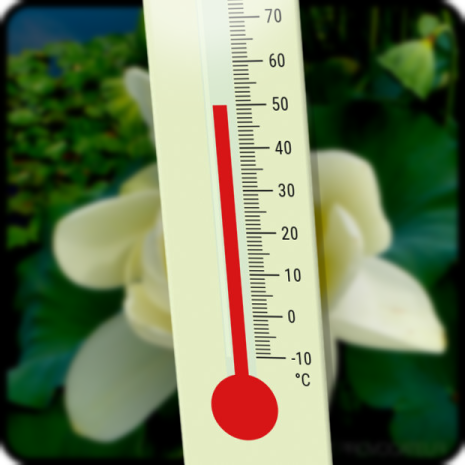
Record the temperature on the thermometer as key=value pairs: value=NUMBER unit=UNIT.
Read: value=50 unit=°C
